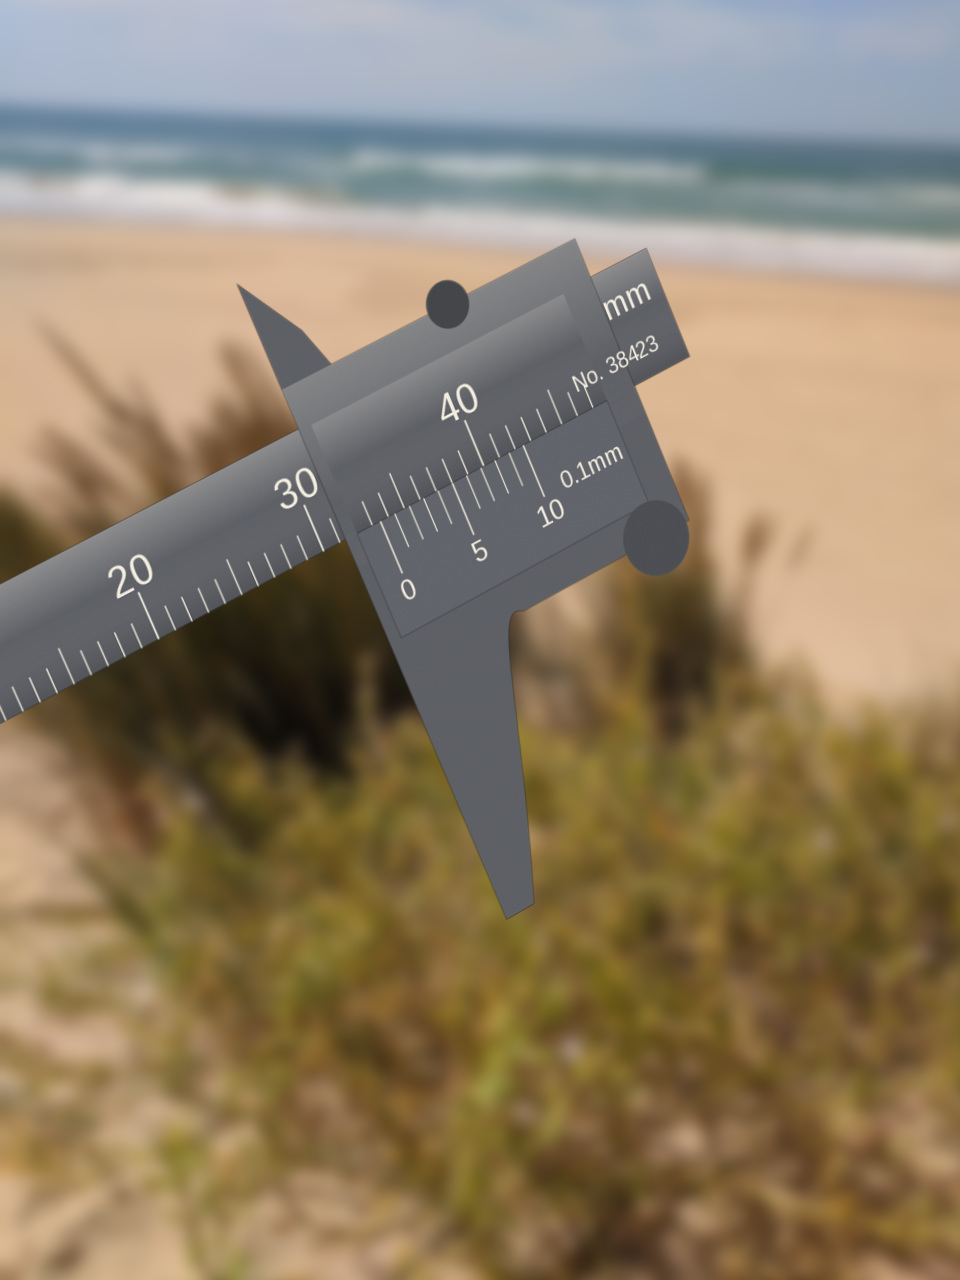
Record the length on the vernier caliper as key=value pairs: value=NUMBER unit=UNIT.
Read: value=33.5 unit=mm
